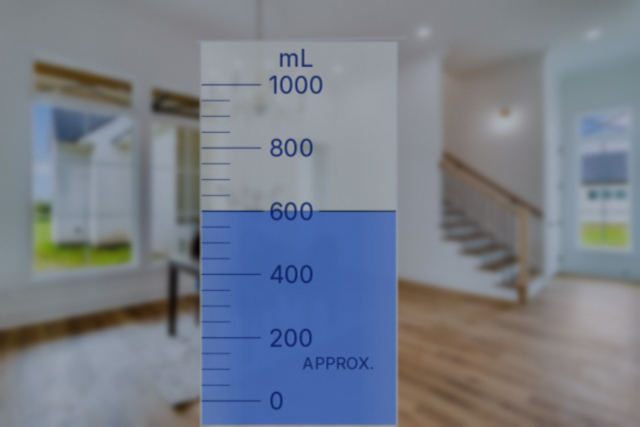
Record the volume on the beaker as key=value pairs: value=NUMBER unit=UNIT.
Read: value=600 unit=mL
